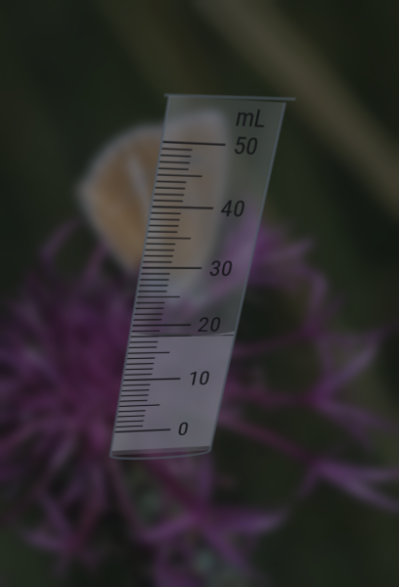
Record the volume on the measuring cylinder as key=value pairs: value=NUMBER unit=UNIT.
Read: value=18 unit=mL
